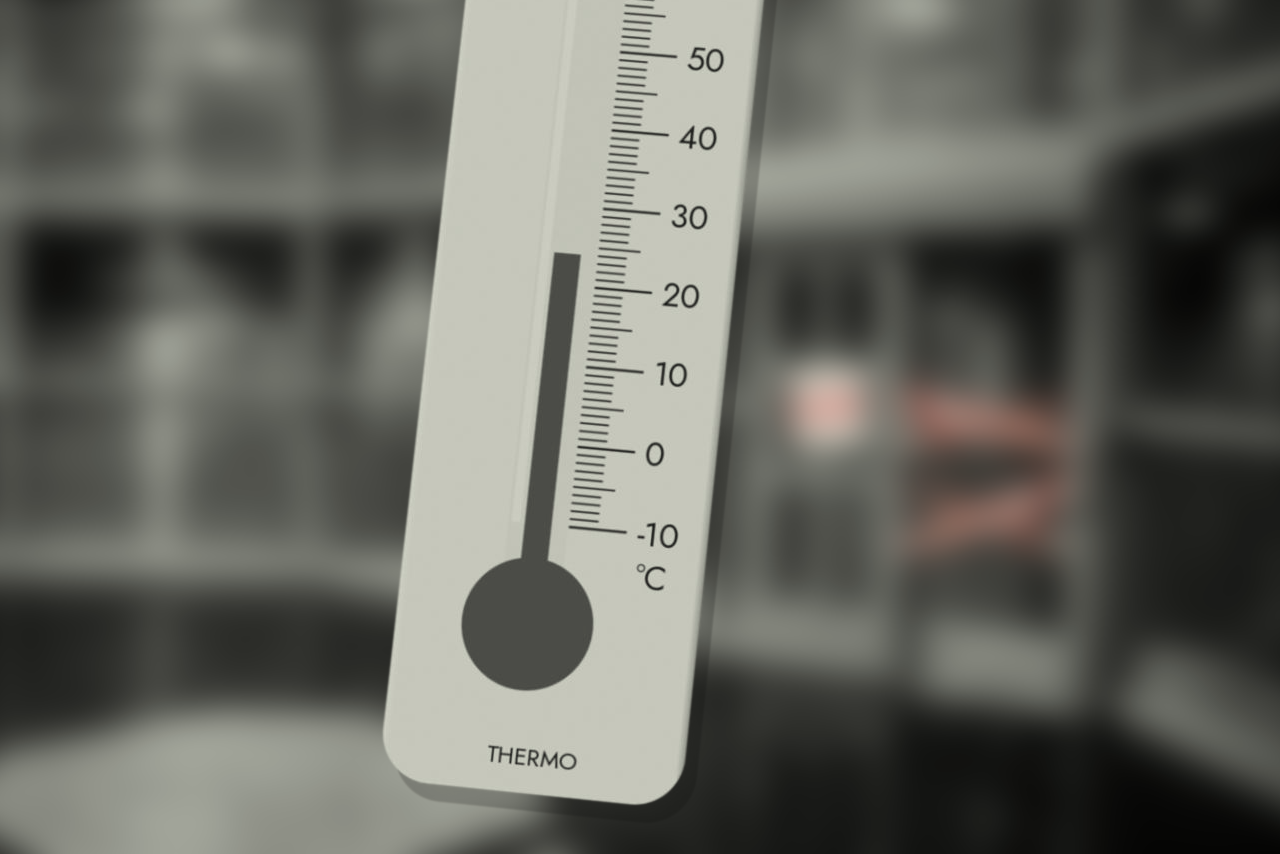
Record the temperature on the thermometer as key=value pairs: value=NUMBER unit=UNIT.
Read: value=24 unit=°C
